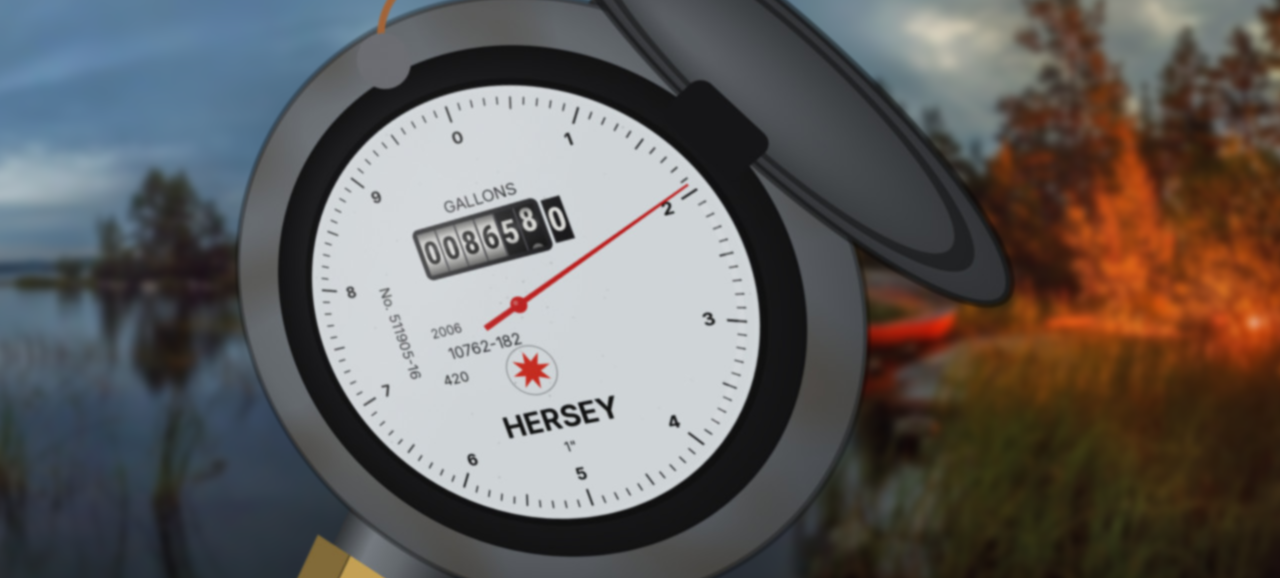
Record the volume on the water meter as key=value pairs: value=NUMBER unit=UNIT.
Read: value=86581.9 unit=gal
